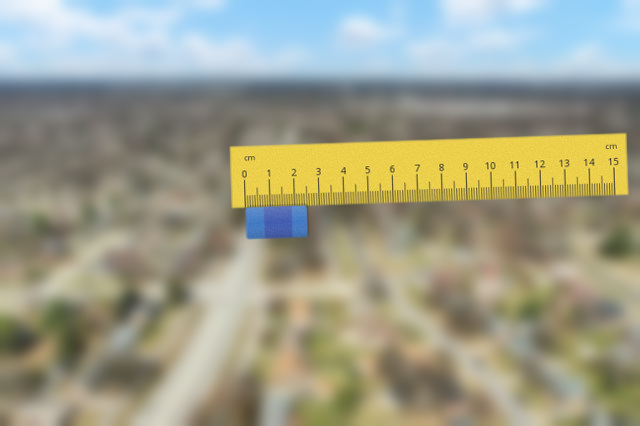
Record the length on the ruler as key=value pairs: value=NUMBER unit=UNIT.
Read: value=2.5 unit=cm
